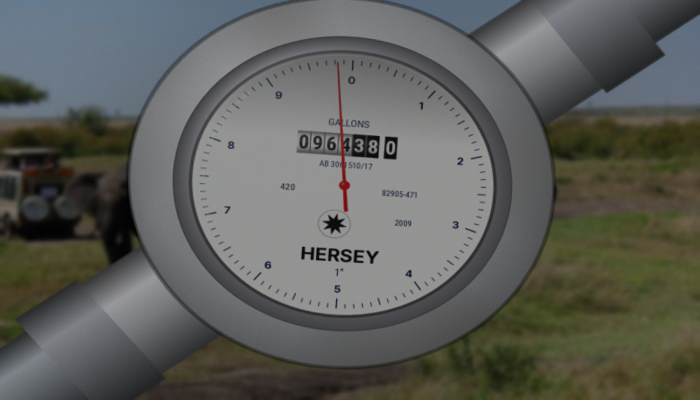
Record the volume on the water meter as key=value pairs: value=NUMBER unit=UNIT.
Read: value=964379.8 unit=gal
